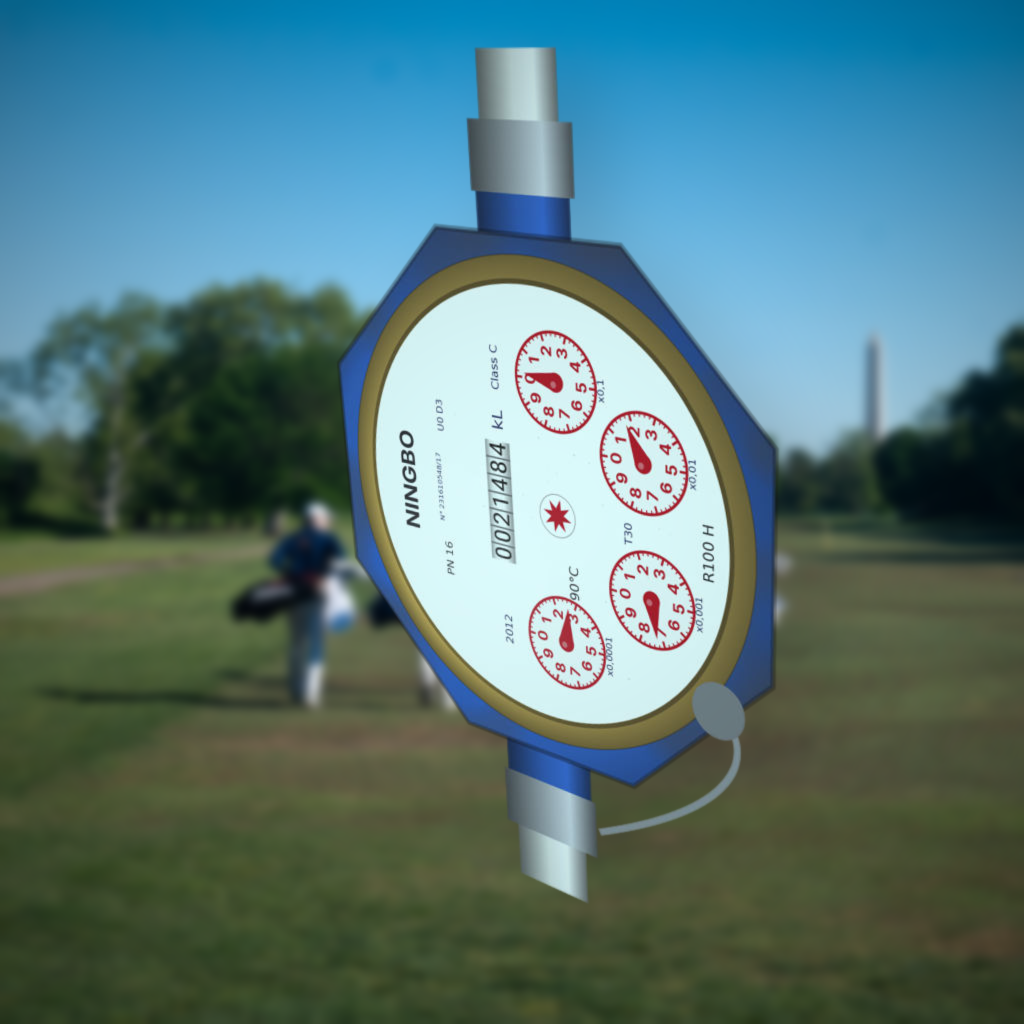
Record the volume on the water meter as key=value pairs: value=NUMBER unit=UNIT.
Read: value=21484.0172 unit=kL
